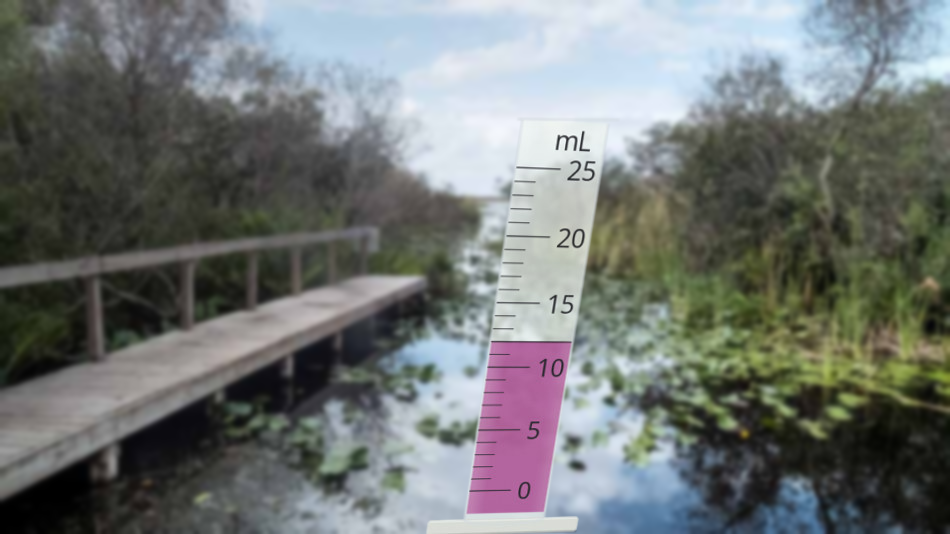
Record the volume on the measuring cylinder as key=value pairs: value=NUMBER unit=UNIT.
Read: value=12 unit=mL
